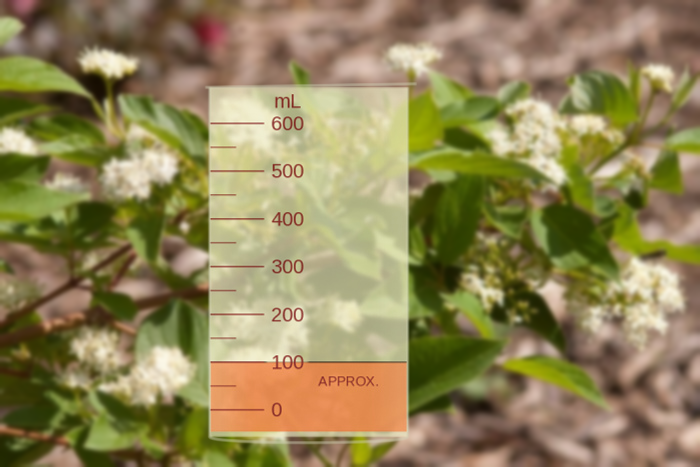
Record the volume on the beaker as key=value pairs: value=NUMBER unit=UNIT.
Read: value=100 unit=mL
